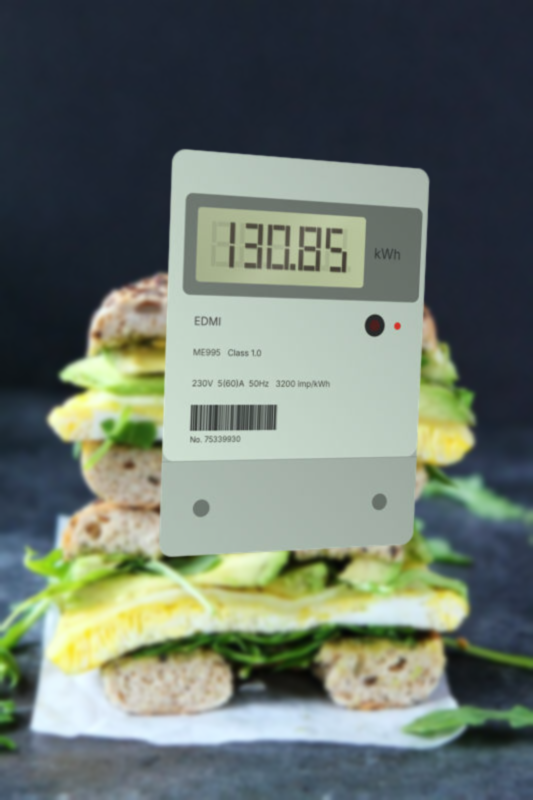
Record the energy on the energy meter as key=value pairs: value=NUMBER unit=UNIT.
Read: value=130.85 unit=kWh
